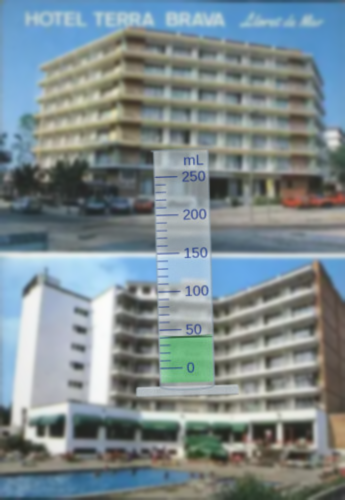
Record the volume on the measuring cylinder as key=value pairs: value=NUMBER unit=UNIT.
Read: value=40 unit=mL
